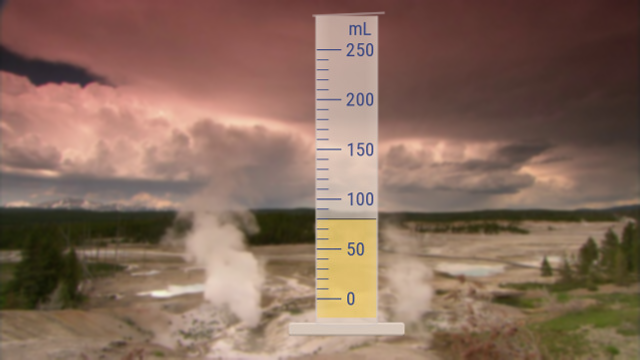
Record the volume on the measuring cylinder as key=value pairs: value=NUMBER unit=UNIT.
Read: value=80 unit=mL
